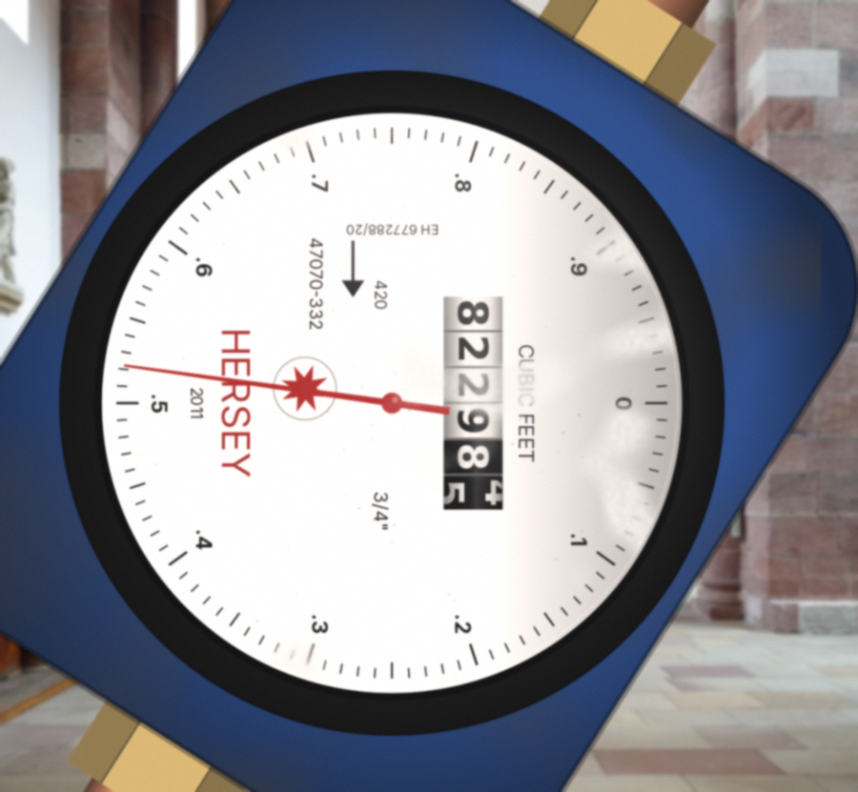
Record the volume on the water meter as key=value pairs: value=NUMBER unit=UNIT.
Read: value=822984.52 unit=ft³
